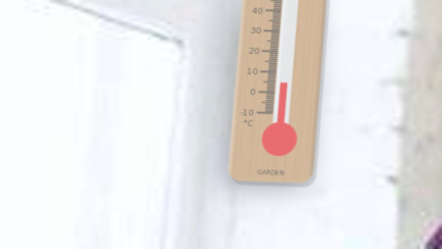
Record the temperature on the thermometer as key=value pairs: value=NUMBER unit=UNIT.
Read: value=5 unit=°C
